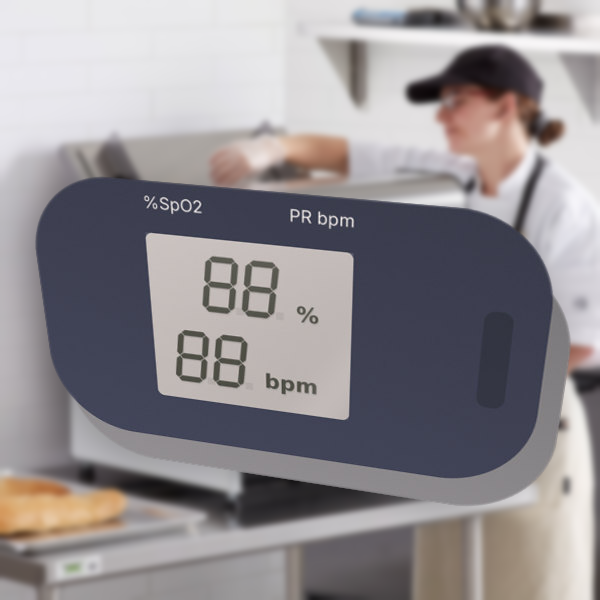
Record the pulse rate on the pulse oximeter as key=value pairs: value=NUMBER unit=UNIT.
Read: value=88 unit=bpm
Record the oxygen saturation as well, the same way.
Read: value=88 unit=%
